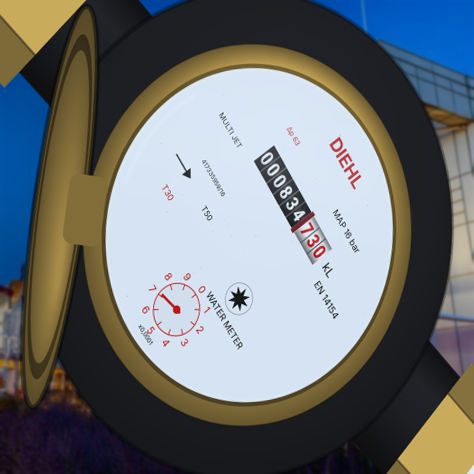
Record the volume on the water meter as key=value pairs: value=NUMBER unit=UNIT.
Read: value=834.7307 unit=kL
